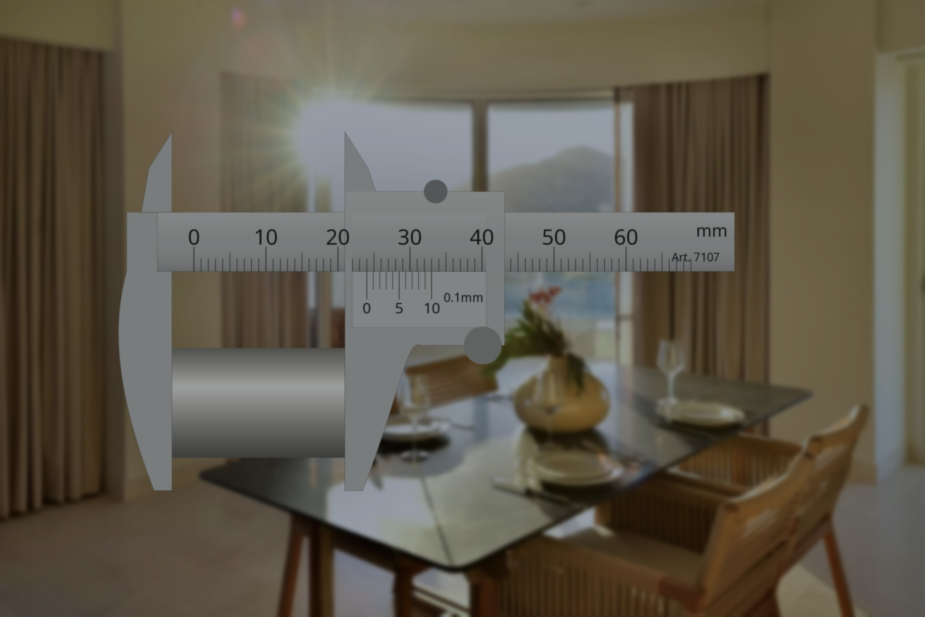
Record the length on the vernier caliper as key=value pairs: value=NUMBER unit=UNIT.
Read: value=24.0 unit=mm
